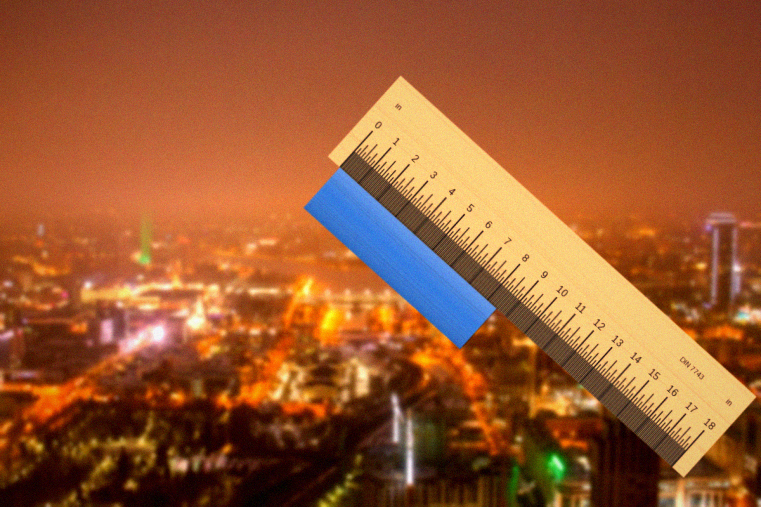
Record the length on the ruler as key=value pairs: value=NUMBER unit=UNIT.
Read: value=8.5 unit=in
